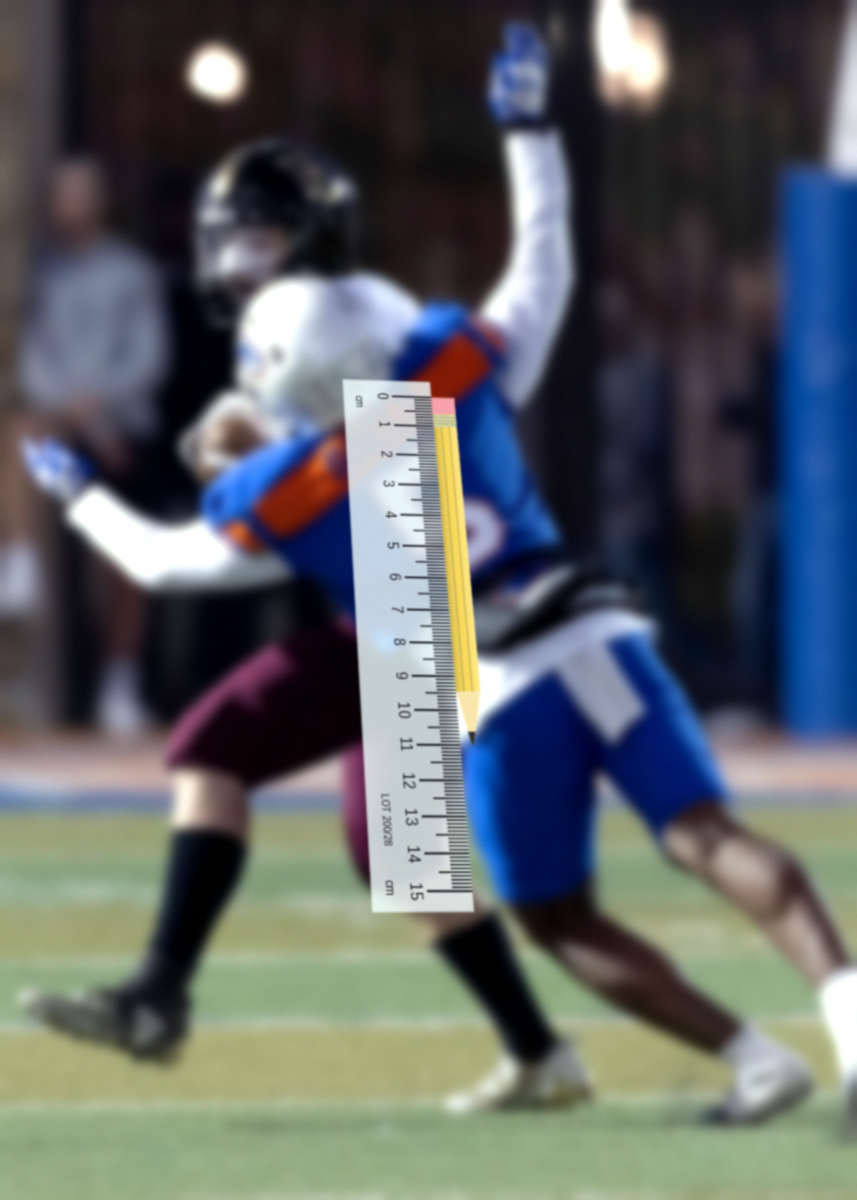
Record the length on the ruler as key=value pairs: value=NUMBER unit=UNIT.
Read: value=11 unit=cm
